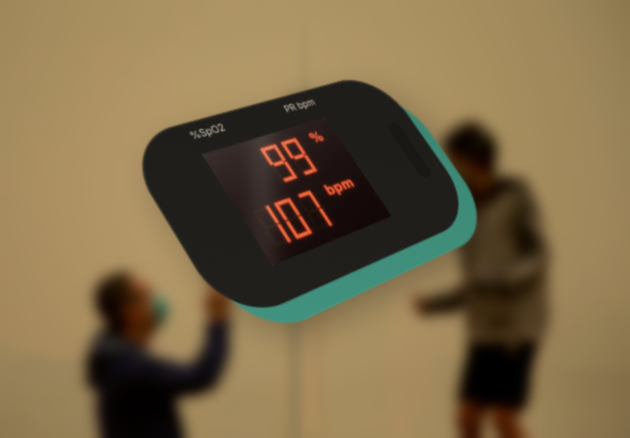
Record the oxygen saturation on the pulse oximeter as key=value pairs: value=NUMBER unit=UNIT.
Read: value=99 unit=%
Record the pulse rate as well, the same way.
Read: value=107 unit=bpm
